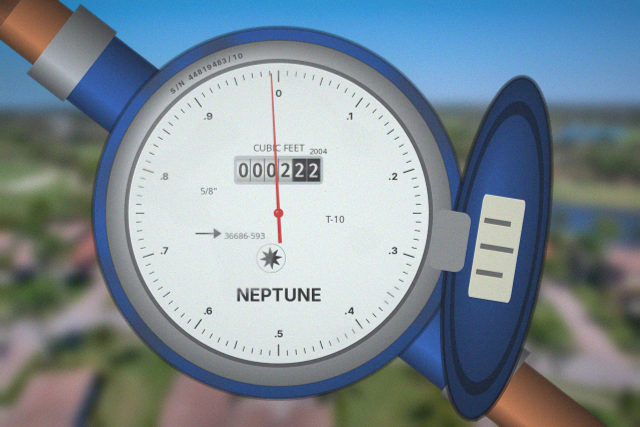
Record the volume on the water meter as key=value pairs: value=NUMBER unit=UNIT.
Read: value=221.99 unit=ft³
